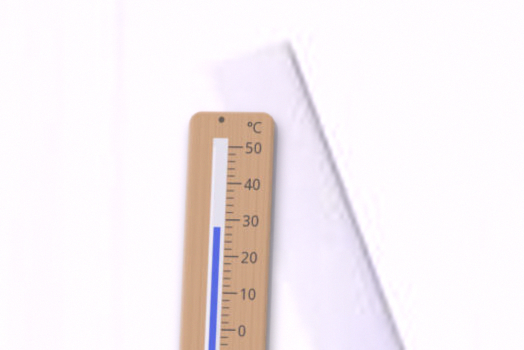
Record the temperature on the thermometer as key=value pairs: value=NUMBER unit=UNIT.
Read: value=28 unit=°C
